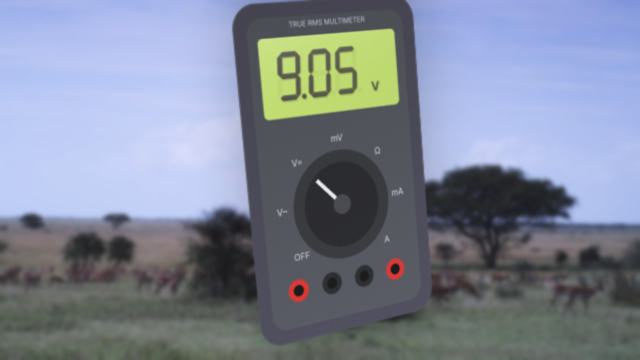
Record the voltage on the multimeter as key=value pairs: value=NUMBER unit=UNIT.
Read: value=9.05 unit=V
